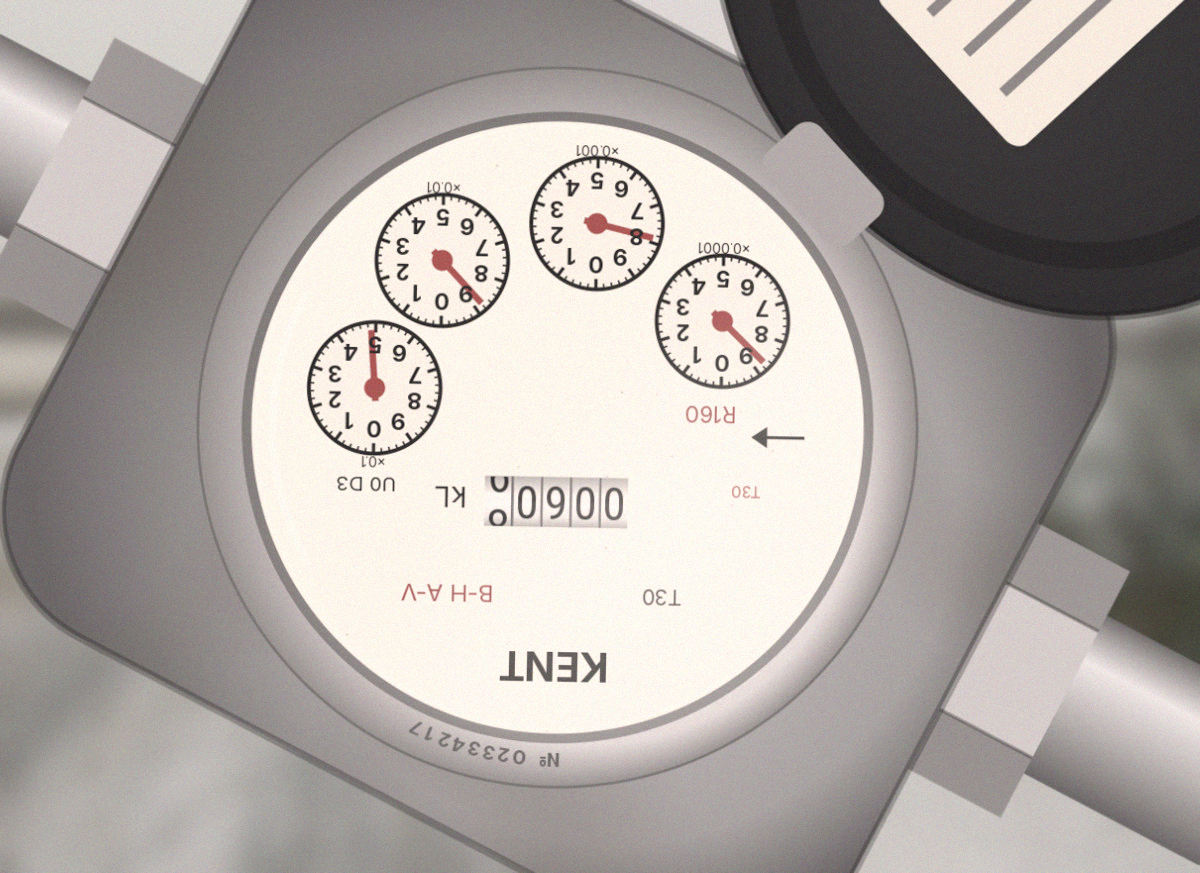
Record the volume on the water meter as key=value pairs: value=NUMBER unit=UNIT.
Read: value=608.4878 unit=kL
